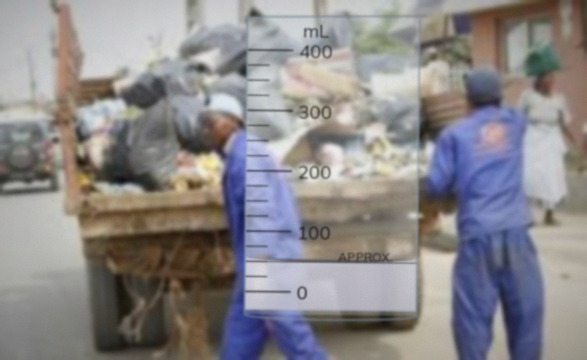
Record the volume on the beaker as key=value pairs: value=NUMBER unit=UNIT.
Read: value=50 unit=mL
